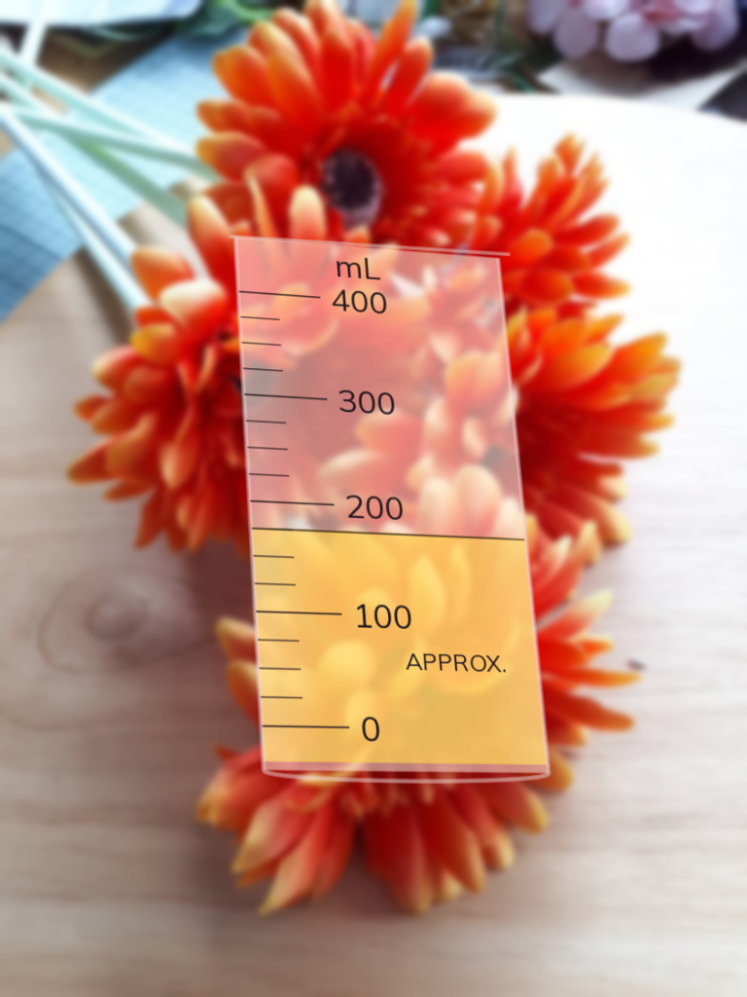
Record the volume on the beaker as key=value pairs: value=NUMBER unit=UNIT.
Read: value=175 unit=mL
